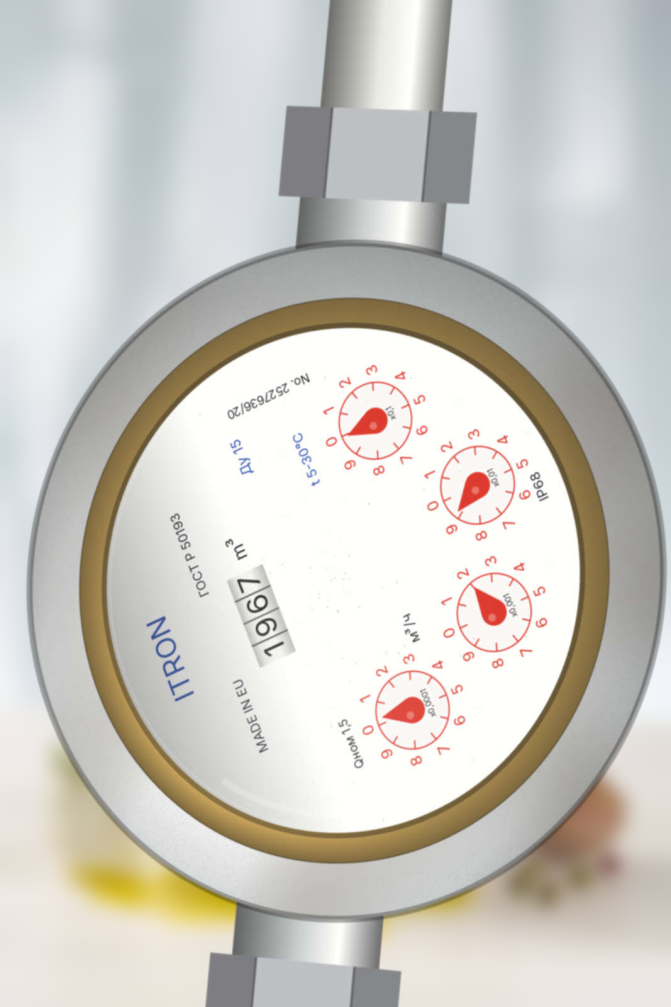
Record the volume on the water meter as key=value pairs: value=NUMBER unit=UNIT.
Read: value=1966.9920 unit=m³
